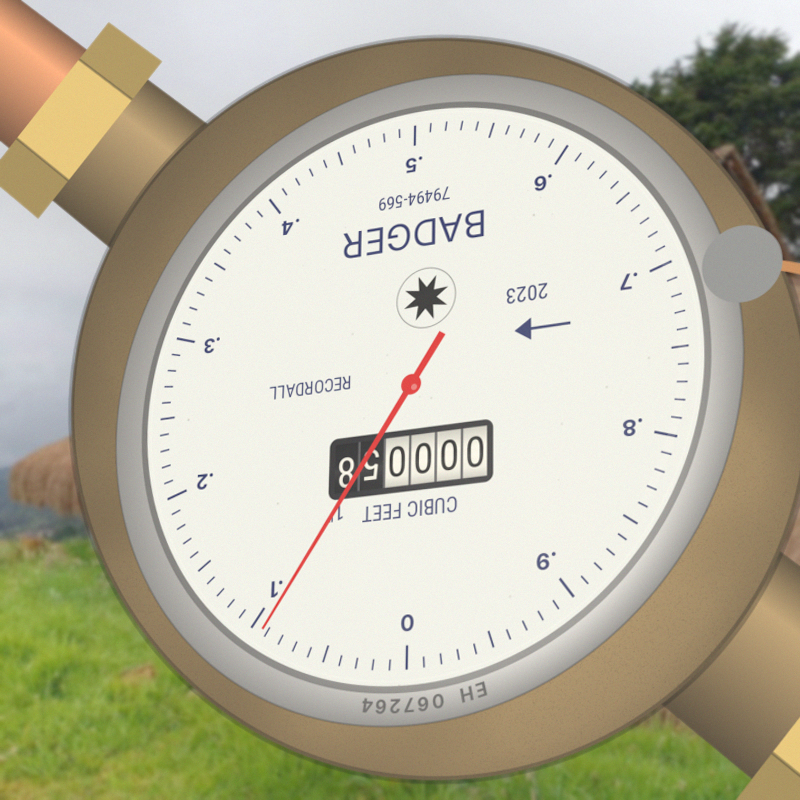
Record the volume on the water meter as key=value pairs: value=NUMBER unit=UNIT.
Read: value=58.09 unit=ft³
